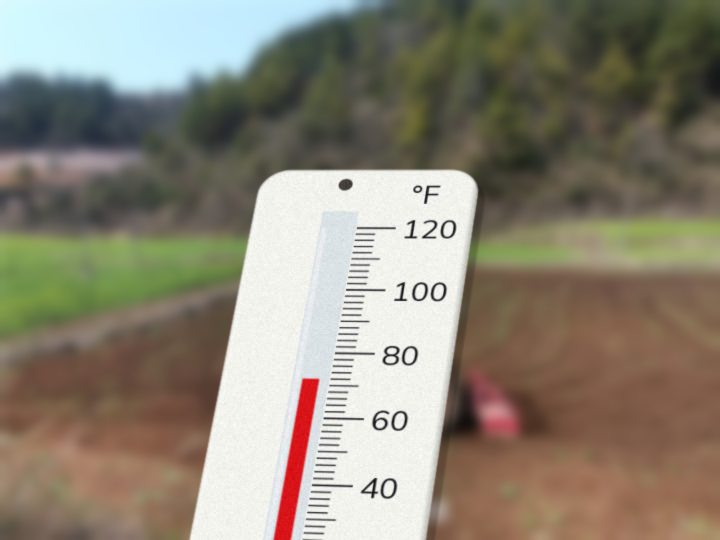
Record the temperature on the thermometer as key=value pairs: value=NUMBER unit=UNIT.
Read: value=72 unit=°F
